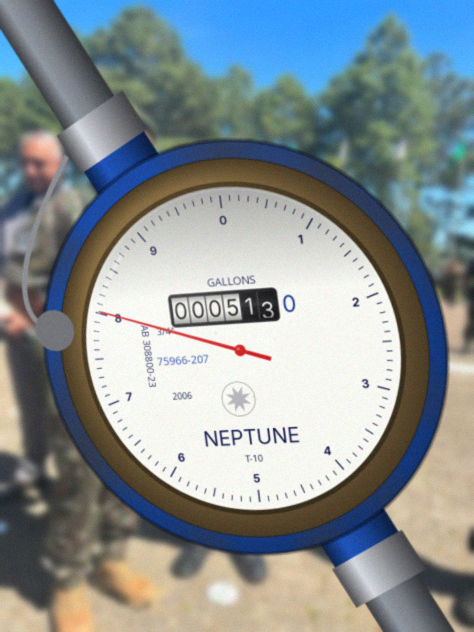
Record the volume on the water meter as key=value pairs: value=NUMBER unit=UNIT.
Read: value=5128.0 unit=gal
